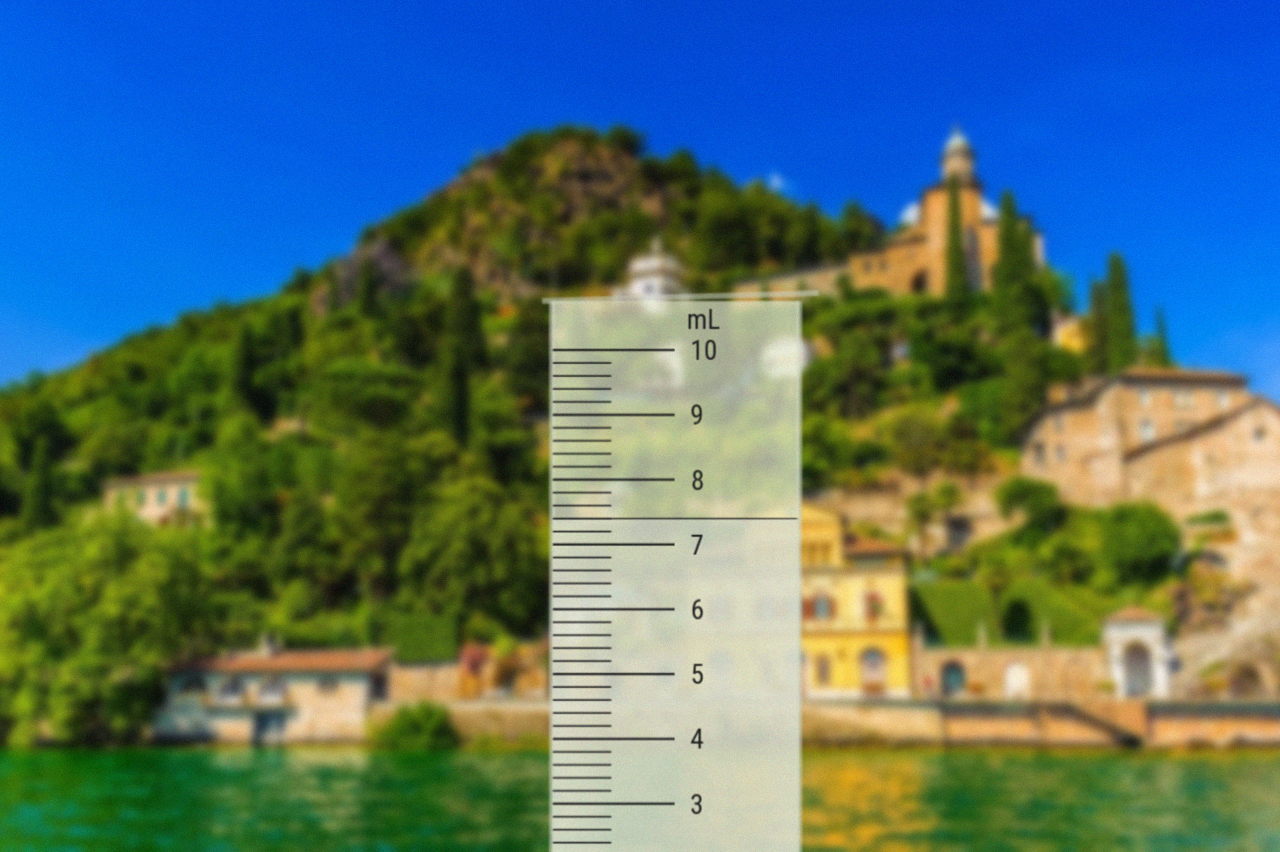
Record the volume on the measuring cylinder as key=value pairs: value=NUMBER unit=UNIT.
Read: value=7.4 unit=mL
